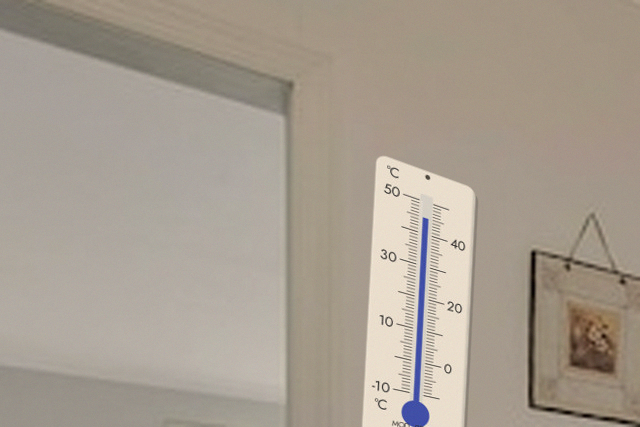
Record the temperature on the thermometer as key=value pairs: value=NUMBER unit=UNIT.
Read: value=45 unit=°C
